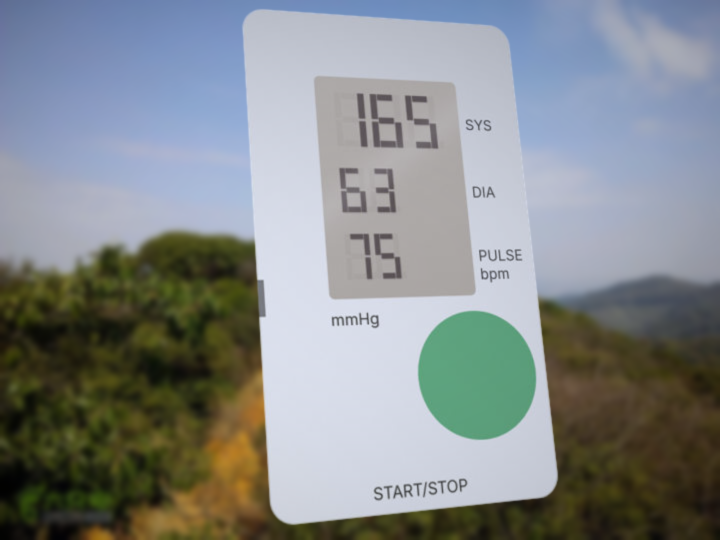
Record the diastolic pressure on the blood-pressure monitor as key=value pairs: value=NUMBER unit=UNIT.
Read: value=63 unit=mmHg
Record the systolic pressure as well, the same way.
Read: value=165 unit=mmHg
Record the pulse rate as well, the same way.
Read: value=75 unit=bpm
